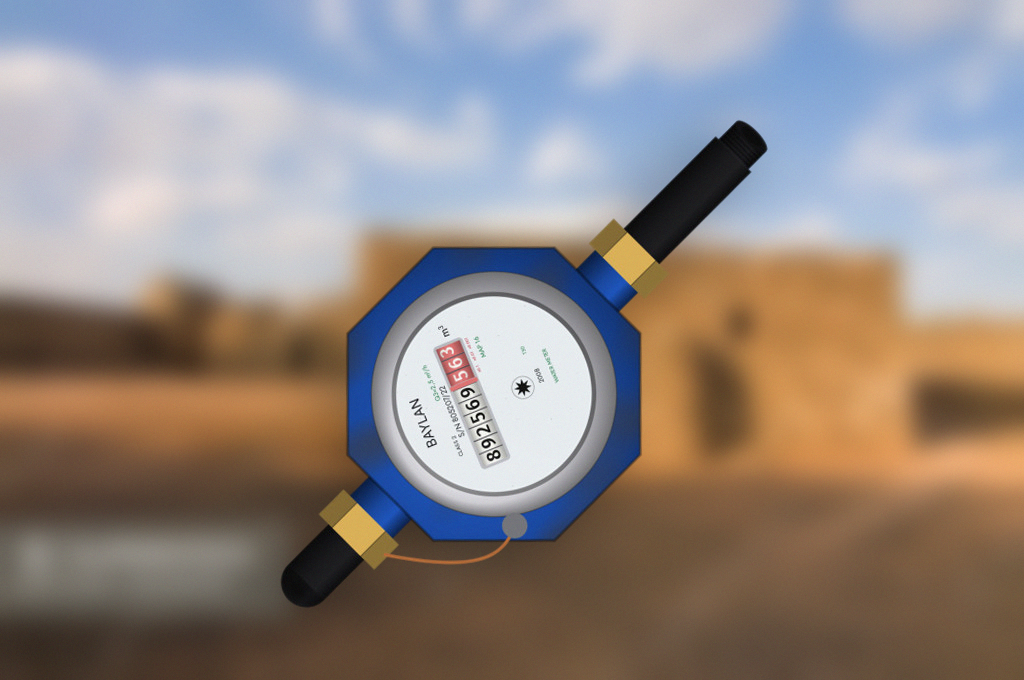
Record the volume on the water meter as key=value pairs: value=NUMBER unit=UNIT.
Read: value=892569.563 unit=m³
